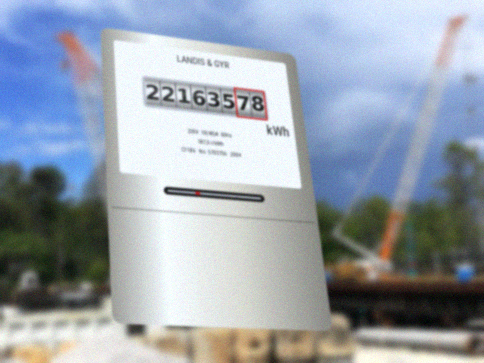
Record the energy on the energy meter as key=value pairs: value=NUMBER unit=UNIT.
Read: value=221635.78 unit=kWh
